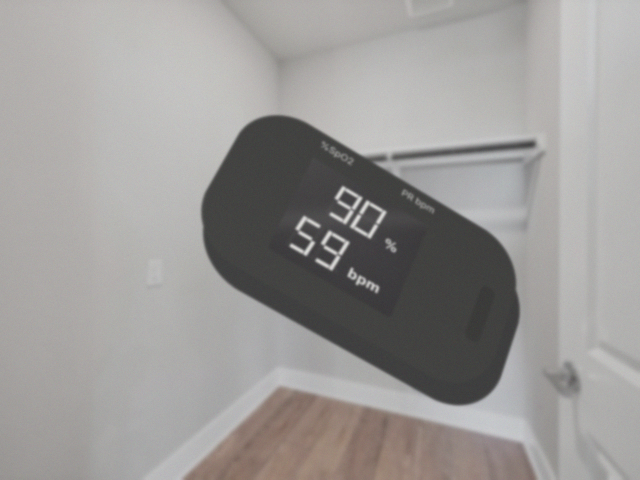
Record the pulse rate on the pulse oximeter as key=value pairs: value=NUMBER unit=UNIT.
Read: value=59 unit=bpm
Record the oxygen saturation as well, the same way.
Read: value=90 unit=%
